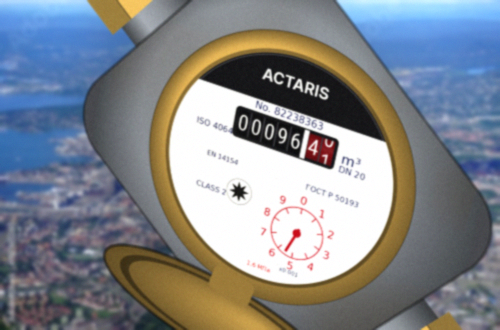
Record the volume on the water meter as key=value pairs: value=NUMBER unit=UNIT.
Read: value=96.405 unit=m³
